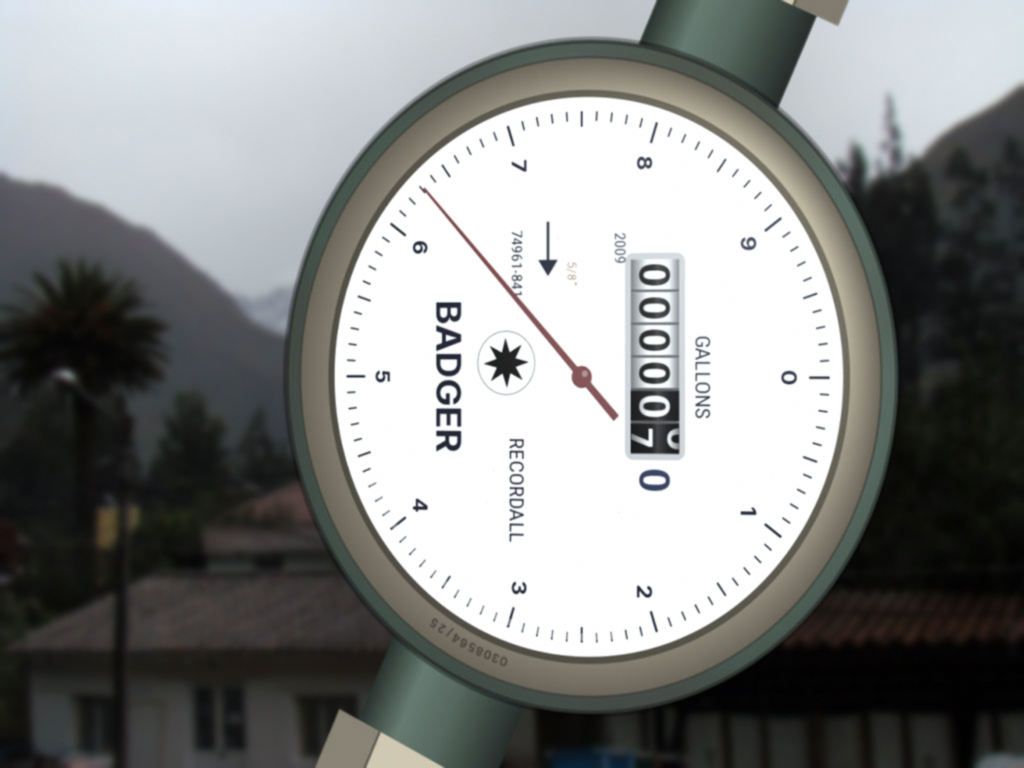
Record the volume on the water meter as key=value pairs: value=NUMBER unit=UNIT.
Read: value=66.3 unit=gal
